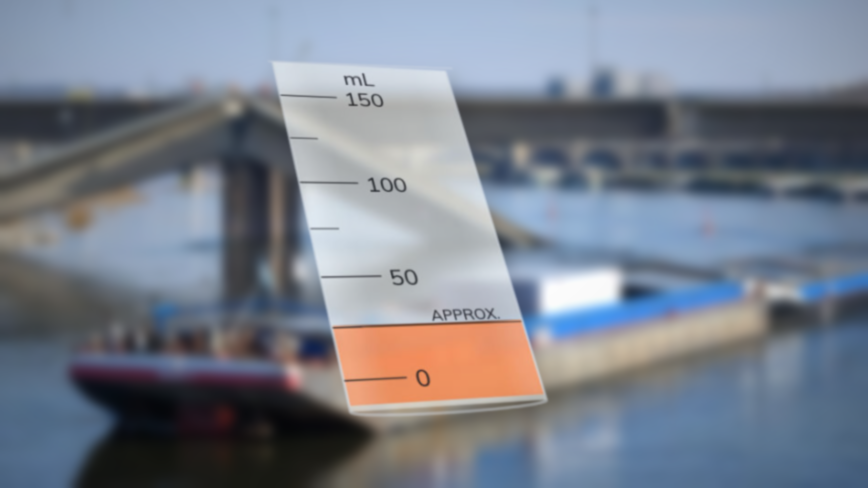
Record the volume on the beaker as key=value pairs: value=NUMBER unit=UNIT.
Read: value=25 unit=mL
